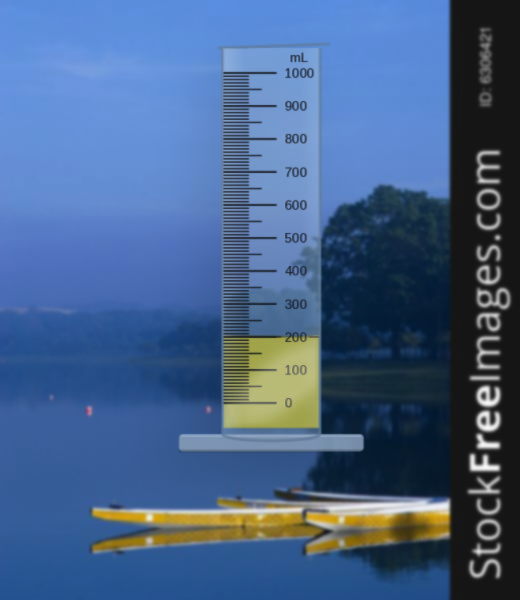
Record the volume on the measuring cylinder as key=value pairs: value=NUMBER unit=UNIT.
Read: value=200 unit=mL
